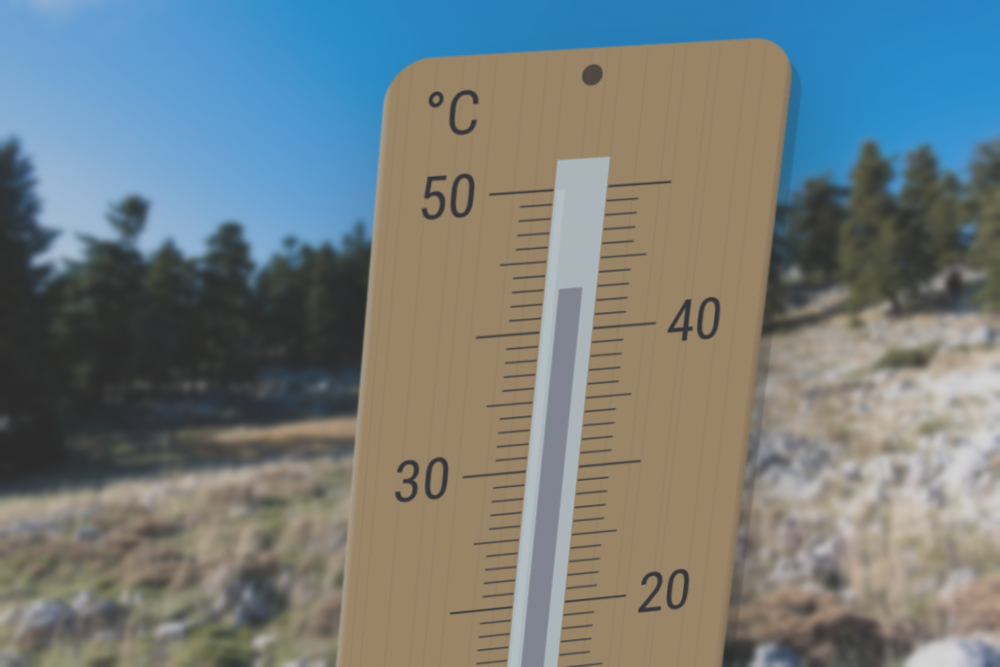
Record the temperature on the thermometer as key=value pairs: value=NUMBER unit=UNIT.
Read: value=43 unit=°C
